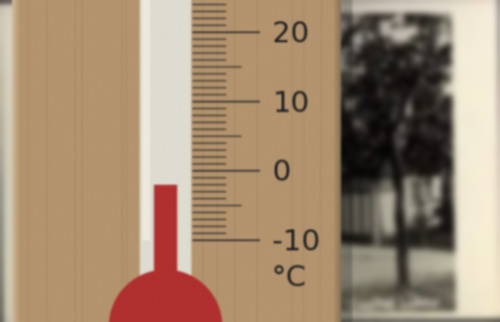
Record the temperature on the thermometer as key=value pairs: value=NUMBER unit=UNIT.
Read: value=-2 unit=°C
